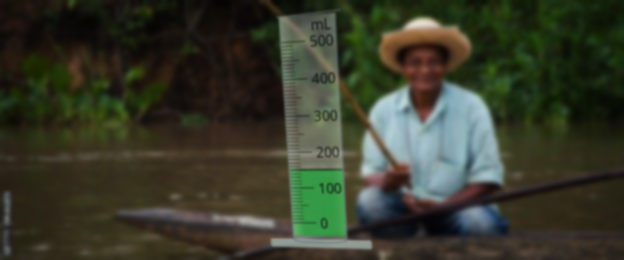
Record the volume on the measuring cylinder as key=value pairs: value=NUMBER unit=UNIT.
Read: value=150 unit=mL
